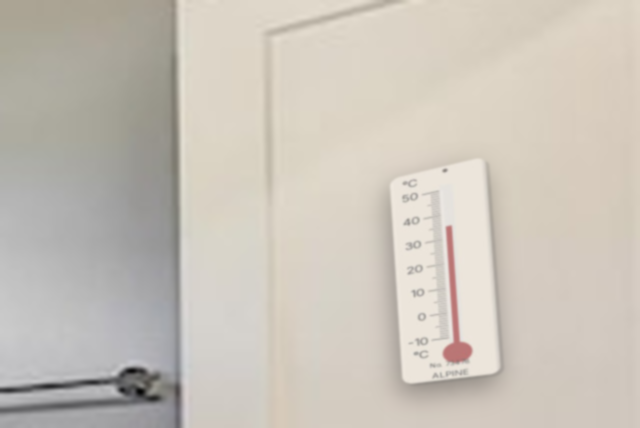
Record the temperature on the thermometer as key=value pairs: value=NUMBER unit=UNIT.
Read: value=35 unit=°C
